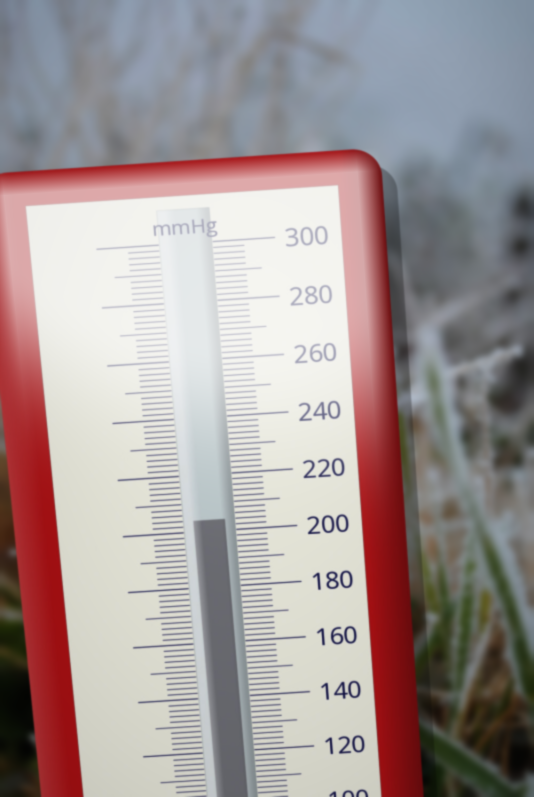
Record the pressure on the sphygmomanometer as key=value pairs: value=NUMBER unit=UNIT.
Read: value=204 unit=mmHg
